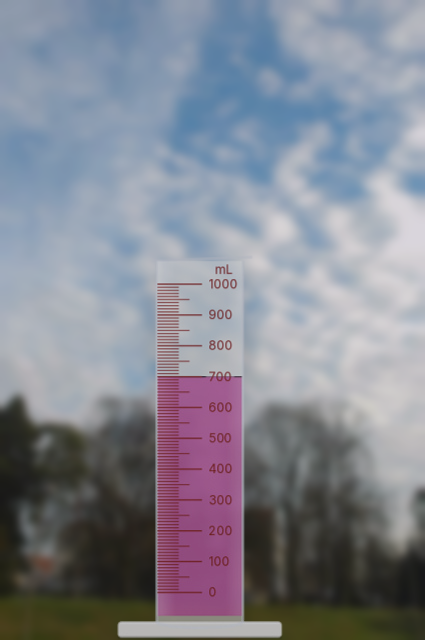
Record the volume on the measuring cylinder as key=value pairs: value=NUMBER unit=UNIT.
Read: value=700 unit=mL
